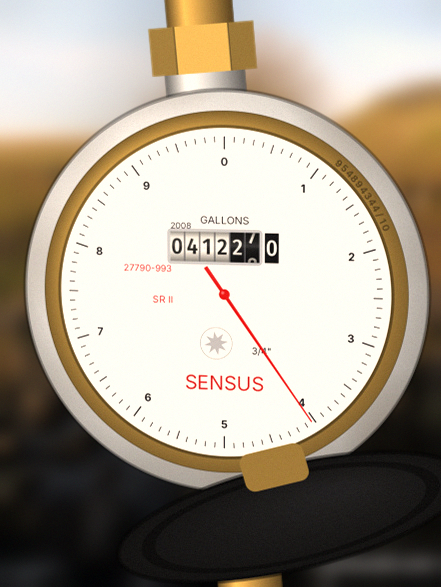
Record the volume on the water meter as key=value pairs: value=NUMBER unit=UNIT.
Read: value=412274.0 unit=gal
